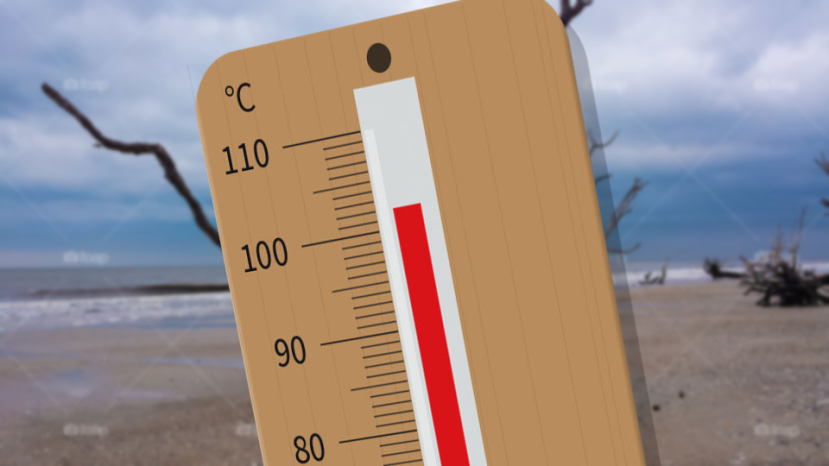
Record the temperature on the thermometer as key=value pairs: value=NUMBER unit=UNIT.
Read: value=102 unit=°C
